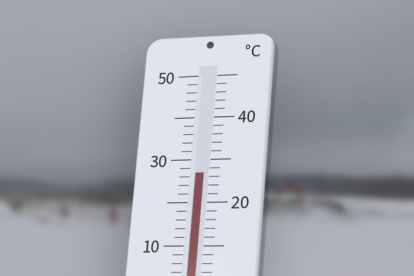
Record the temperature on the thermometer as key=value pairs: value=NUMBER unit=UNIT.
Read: value=27 unit=°C
